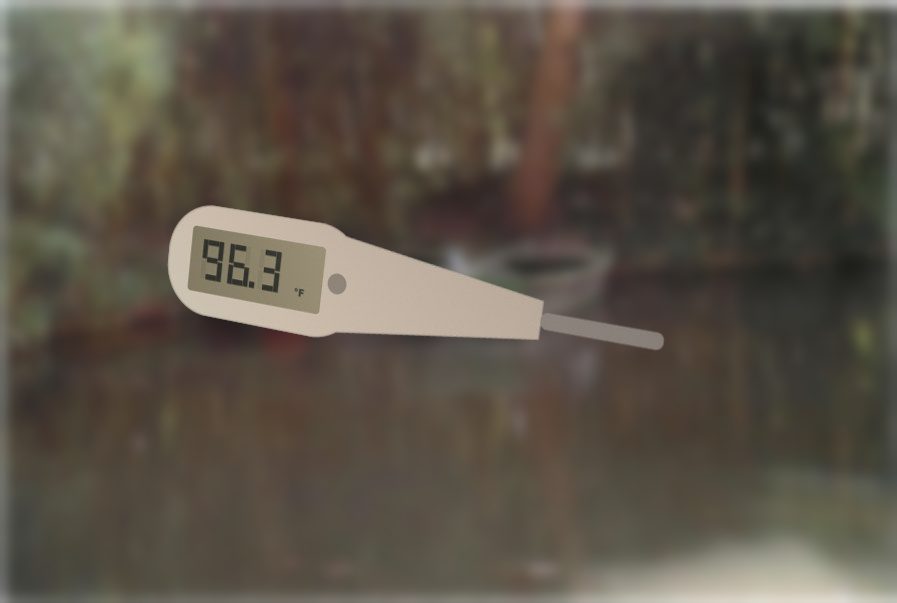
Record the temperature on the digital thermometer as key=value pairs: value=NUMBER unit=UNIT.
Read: value=96.3 unit=°F
